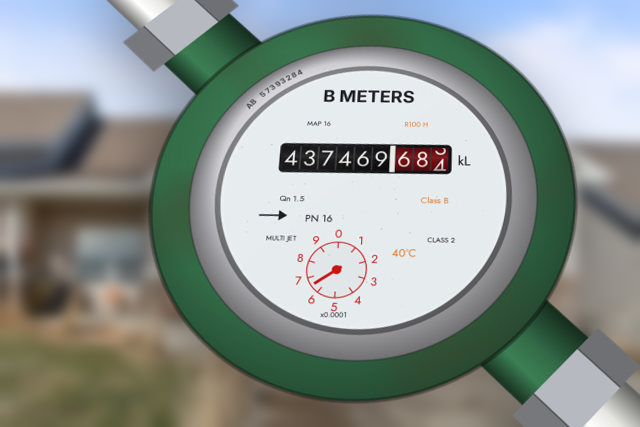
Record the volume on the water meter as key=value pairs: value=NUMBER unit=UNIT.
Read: value=437469.6836 unit=kL
